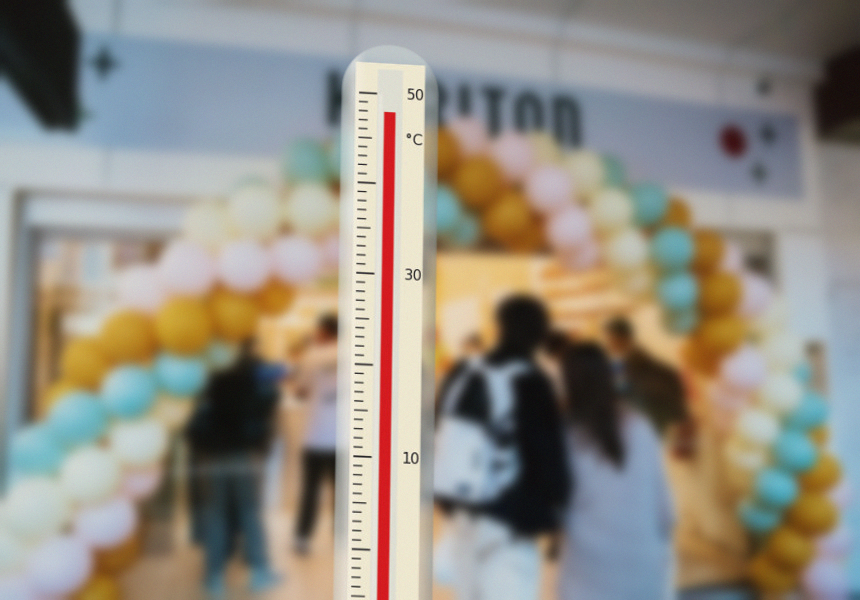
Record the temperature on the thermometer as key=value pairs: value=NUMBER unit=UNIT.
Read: value=48 unit=°C
